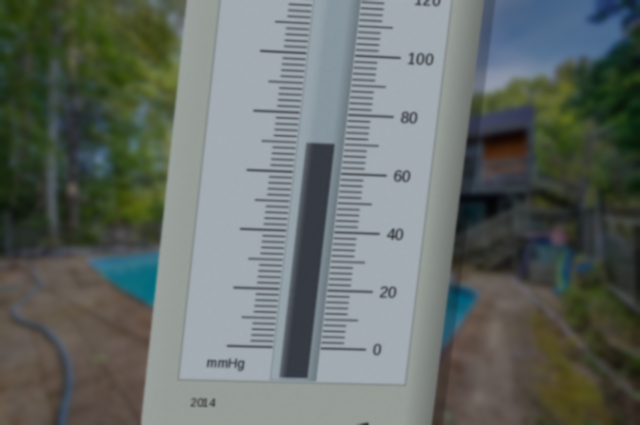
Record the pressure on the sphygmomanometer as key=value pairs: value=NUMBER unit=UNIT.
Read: value=70 unit=mmHg
